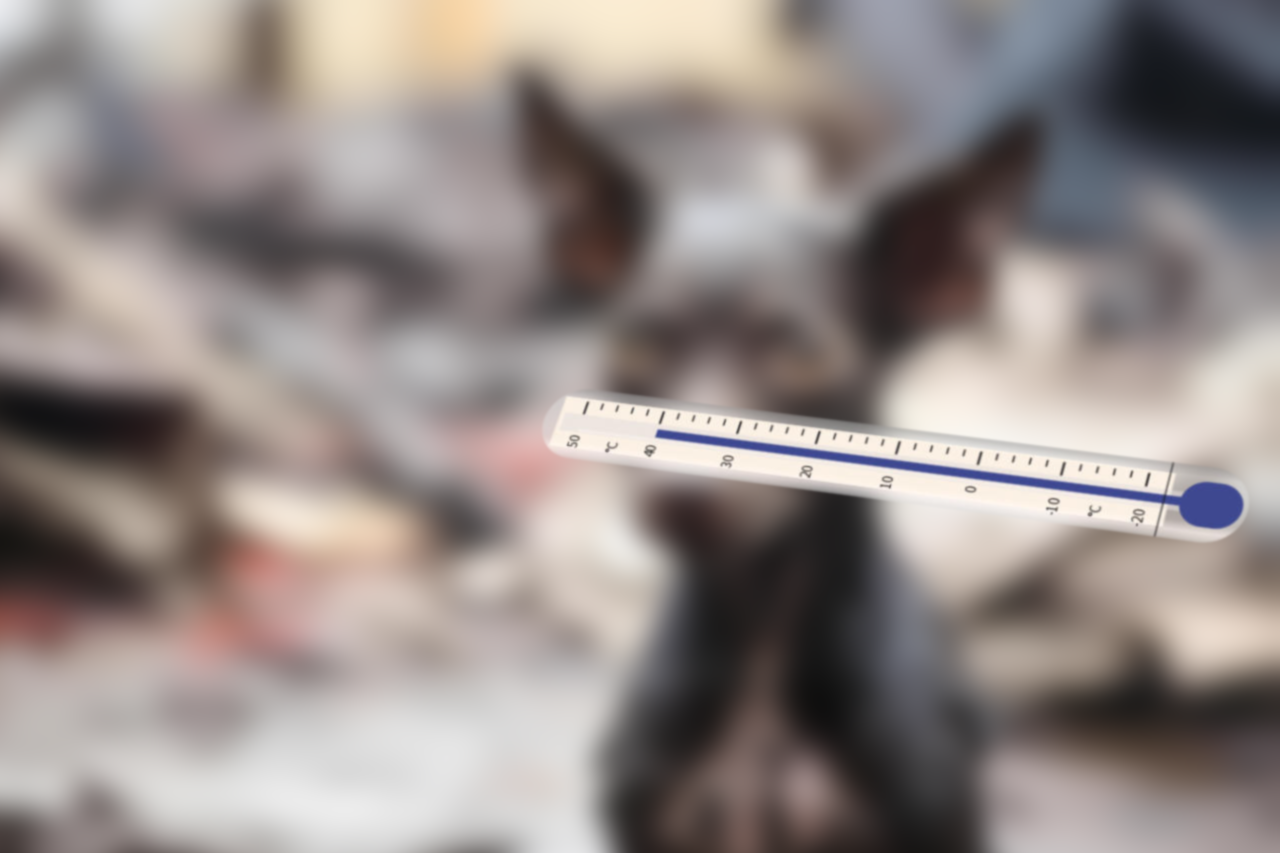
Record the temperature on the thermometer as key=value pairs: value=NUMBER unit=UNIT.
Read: value=40 unit=°C
